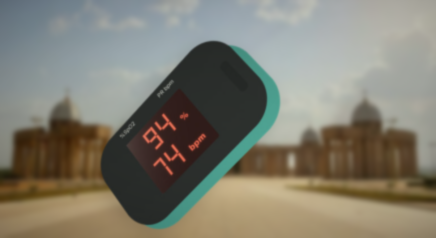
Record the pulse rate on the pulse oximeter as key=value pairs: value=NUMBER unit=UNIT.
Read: value=74 unit=bpm
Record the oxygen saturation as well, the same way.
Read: value=94 unit=%
